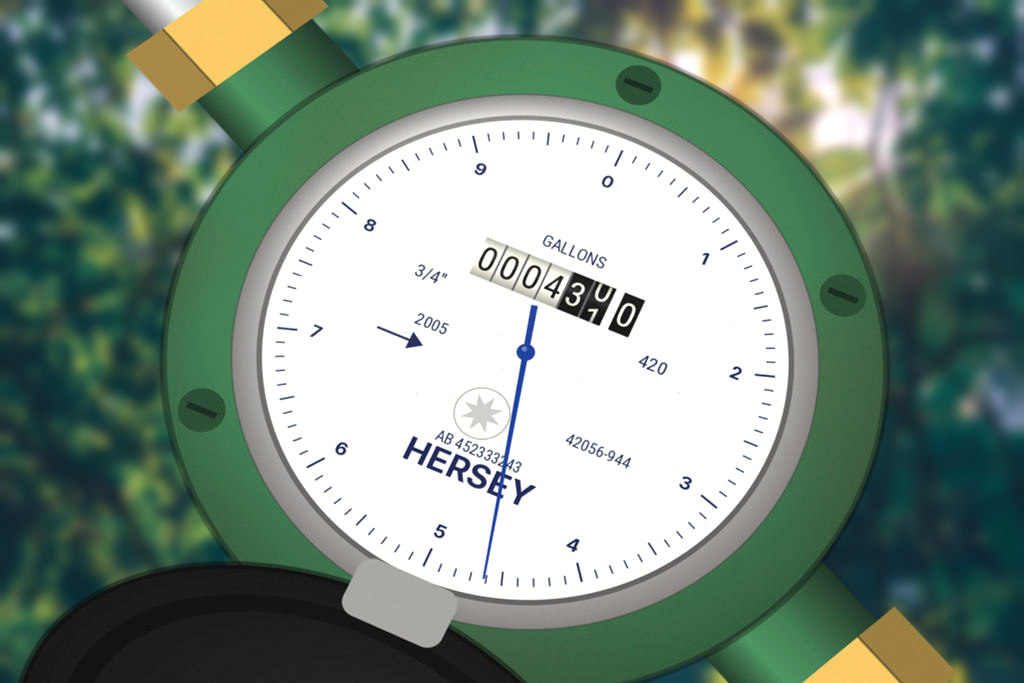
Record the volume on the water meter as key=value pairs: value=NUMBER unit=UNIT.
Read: value=4304.6 unit=gal
